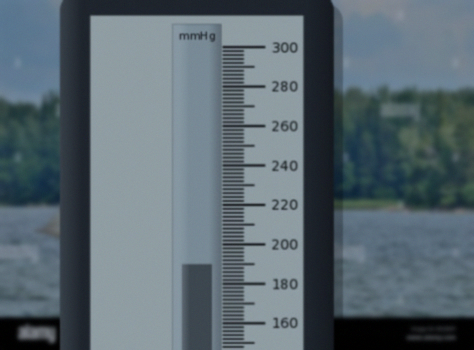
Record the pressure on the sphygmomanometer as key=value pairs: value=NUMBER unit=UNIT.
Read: value=190 unit=mmHg
